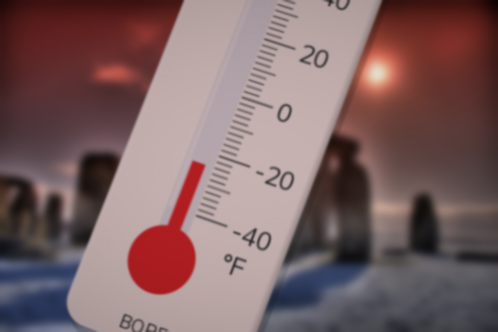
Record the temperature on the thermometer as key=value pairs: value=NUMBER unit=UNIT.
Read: value=-24 unit=°F
